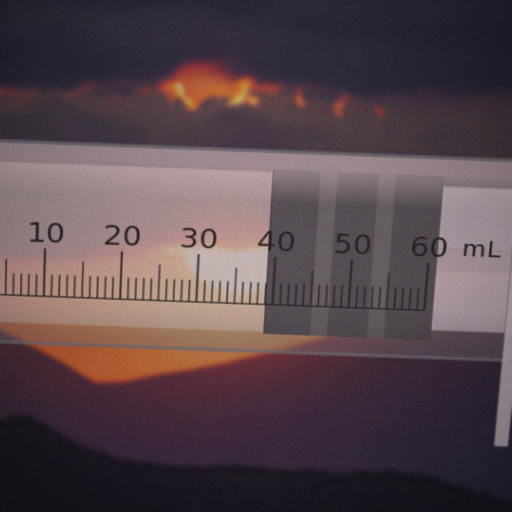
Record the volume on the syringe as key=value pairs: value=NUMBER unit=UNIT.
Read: value=39 unit=mL
